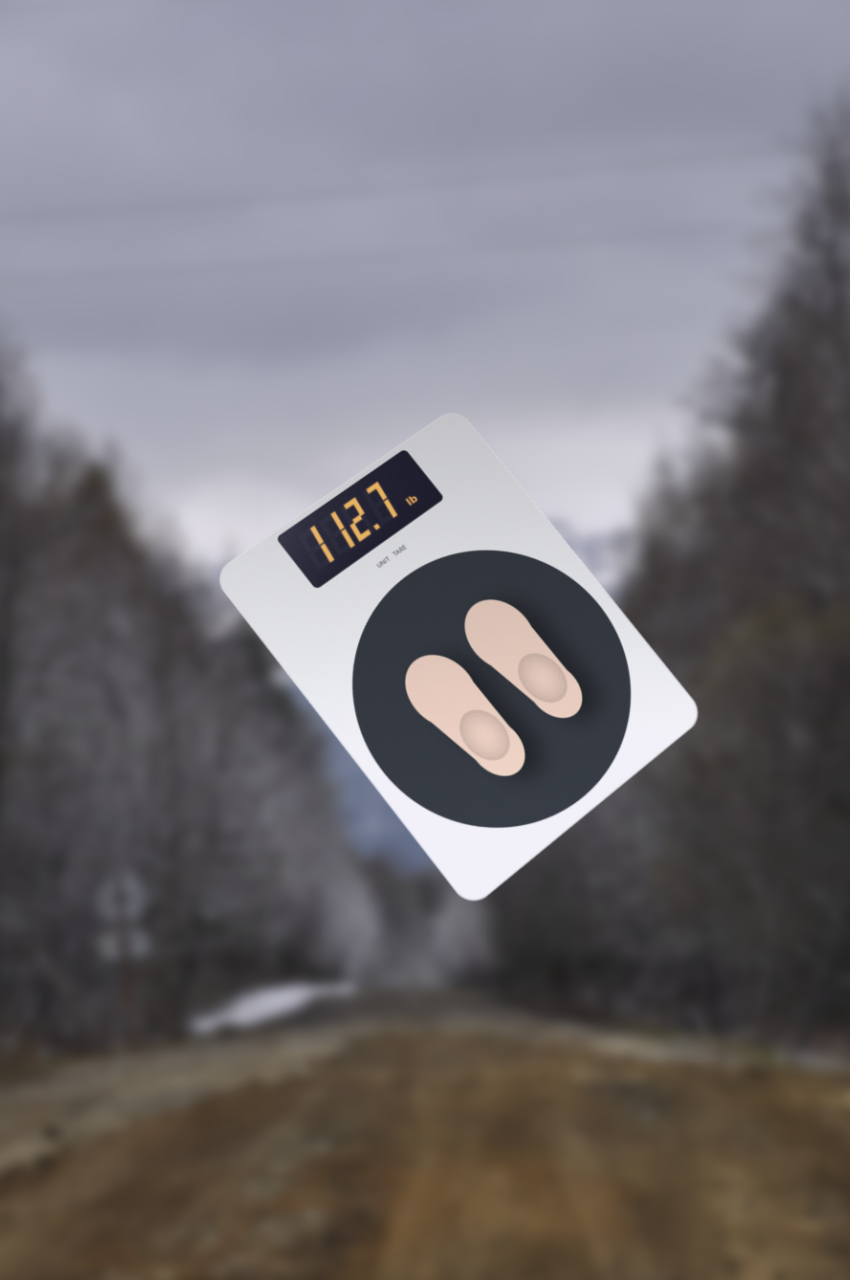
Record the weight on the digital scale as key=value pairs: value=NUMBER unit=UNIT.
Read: value=112.7 unit=lb
